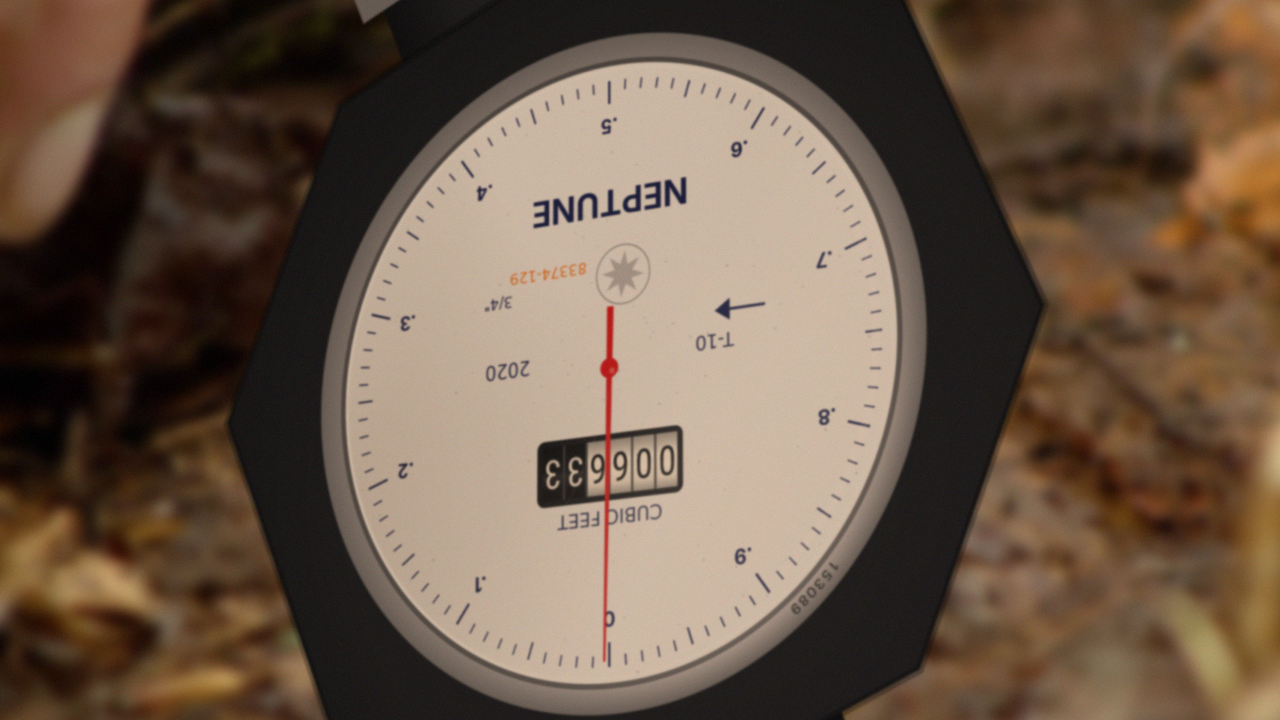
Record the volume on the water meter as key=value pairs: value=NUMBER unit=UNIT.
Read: value=6633.00 unit=ft³
